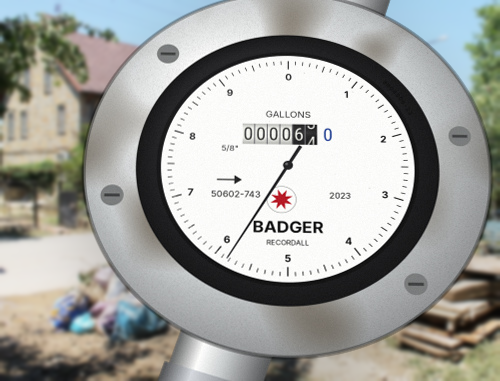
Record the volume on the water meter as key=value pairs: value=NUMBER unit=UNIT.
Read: value=635.8 unit=gal
